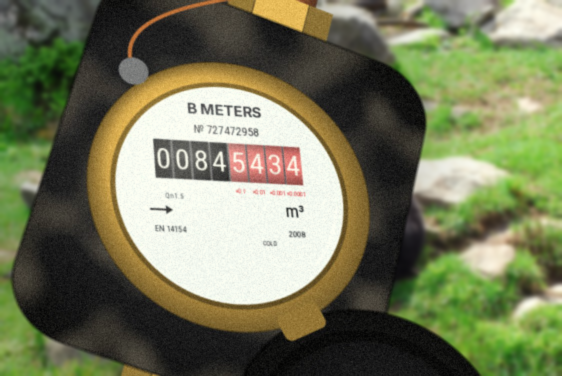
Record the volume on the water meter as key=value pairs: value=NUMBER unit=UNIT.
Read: value=84.5434 unit=m³
